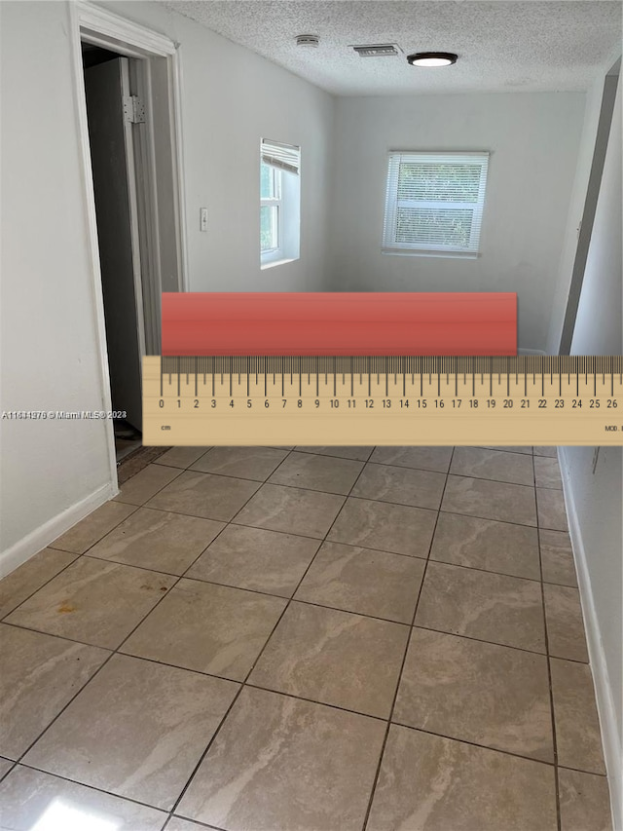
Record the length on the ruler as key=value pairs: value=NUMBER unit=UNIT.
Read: value=20.5 unit=cm
